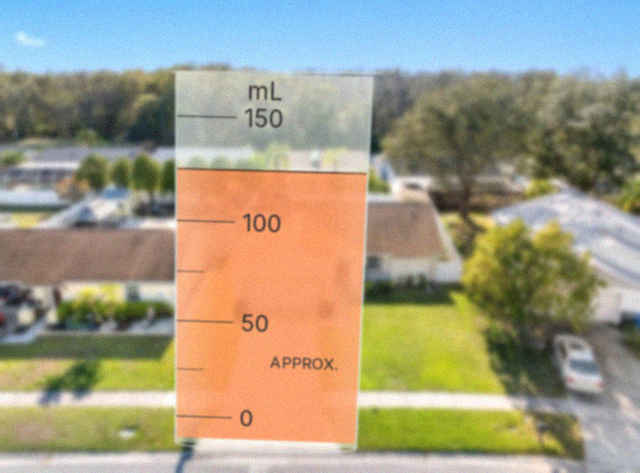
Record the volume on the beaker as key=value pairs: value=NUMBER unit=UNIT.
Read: value=125 unit=mL
